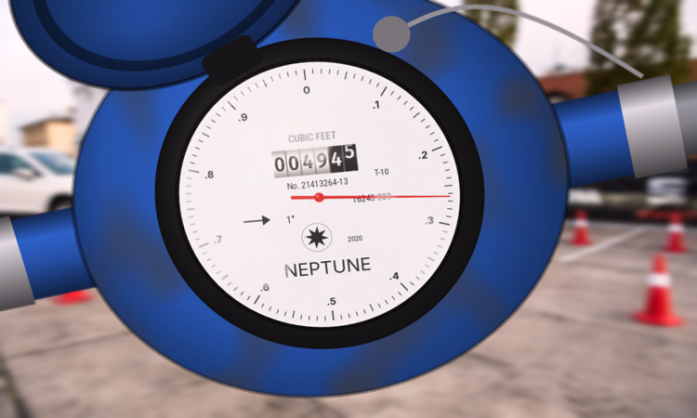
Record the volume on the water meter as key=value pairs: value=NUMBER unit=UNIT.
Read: value=4945.26 unit=ft³
